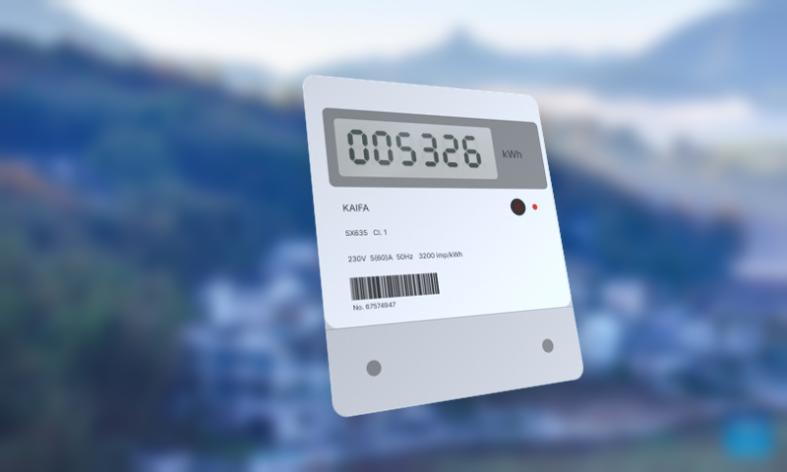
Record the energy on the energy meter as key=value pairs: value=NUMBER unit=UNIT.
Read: value=5326 unit=kWh
